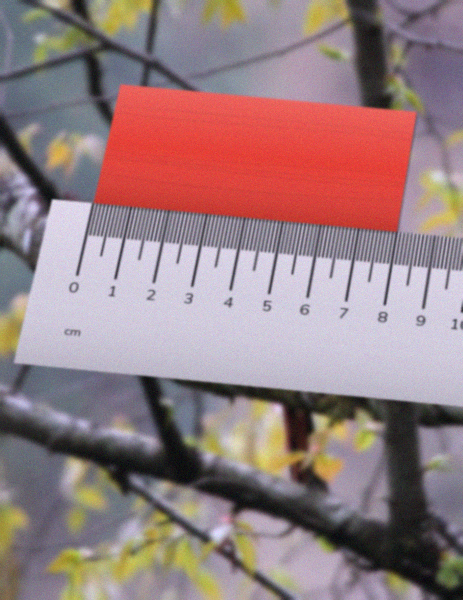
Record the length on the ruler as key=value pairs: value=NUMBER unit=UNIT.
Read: value=8 unit=cm
